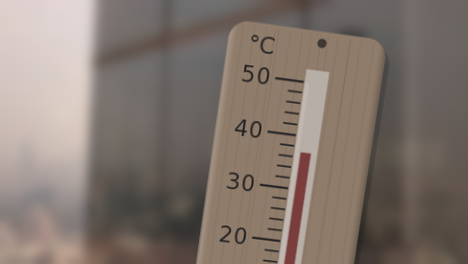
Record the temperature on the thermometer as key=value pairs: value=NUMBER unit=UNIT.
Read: value=37 unit=°C
